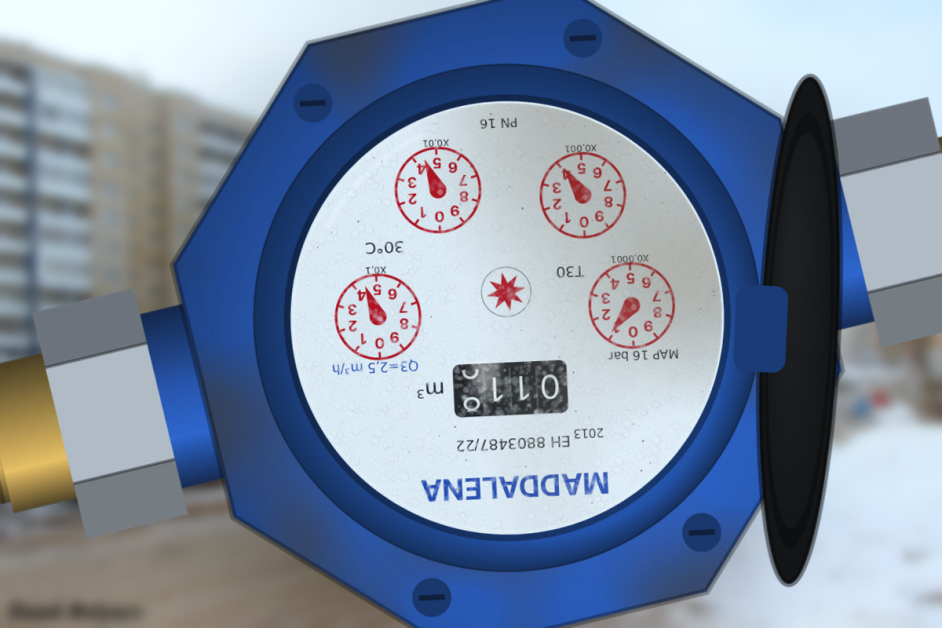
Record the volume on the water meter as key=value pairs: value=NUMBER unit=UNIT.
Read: value=118.4441 unit=m³
